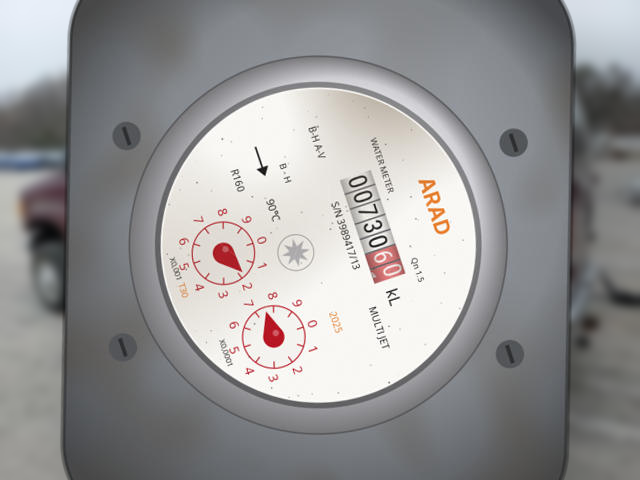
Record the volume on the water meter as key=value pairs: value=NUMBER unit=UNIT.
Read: value=730.6017 unit=kL
